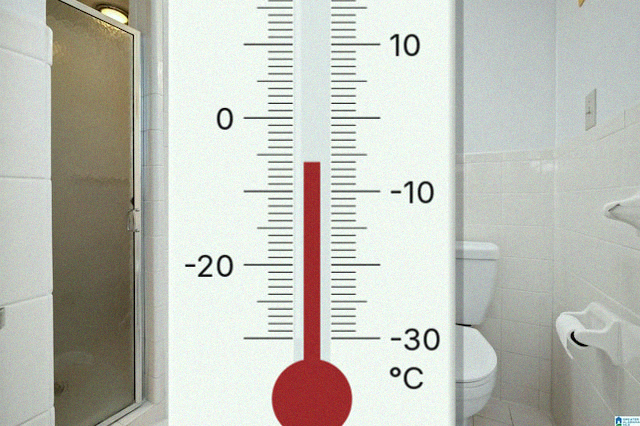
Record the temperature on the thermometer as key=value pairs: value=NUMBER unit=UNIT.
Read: value=-6 unit=°C
